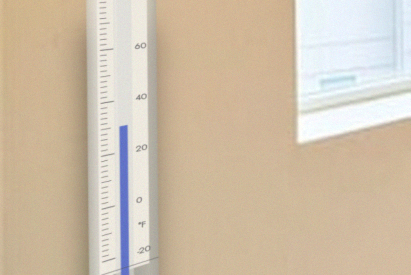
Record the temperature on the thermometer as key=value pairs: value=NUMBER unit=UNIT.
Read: value=30 unit=°F
